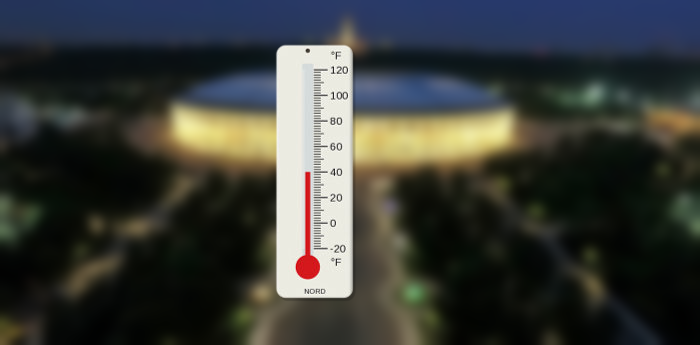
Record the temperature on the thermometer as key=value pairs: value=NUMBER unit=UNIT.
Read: value=40 unit=°F
